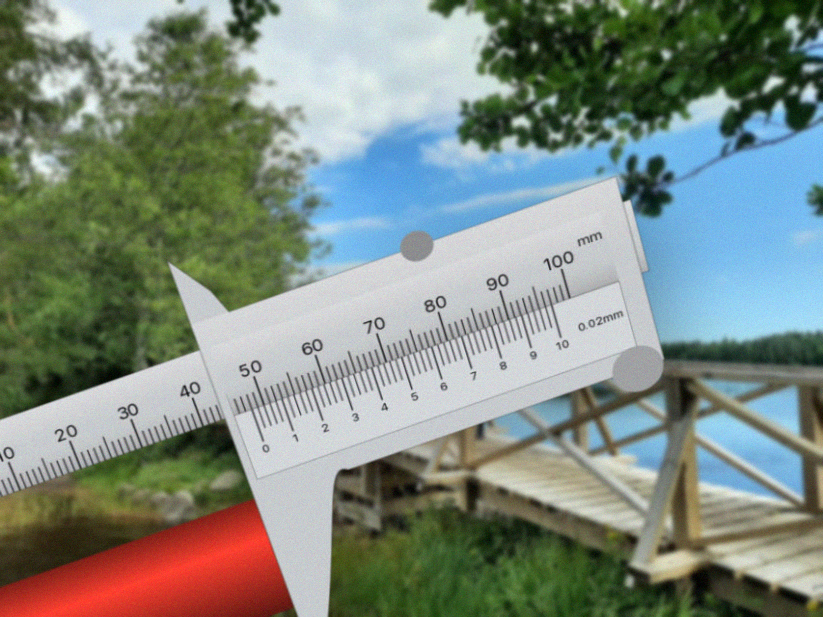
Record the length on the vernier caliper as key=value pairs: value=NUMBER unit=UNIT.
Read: value=48.0 unit=mm
